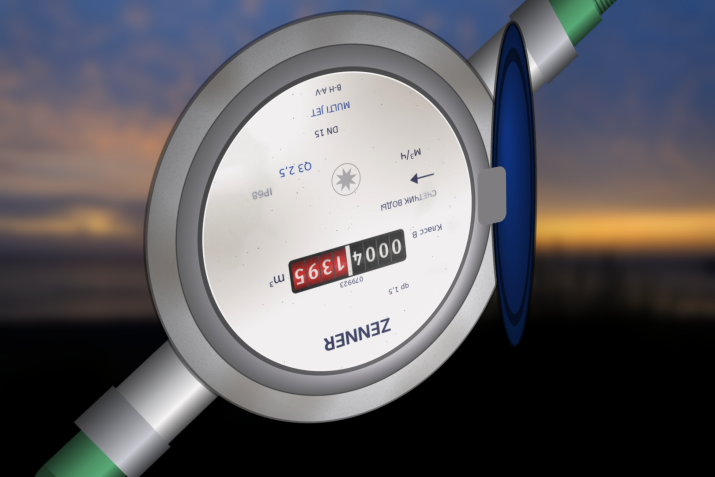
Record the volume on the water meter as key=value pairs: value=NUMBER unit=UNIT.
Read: value=4.1395 unit=m³
